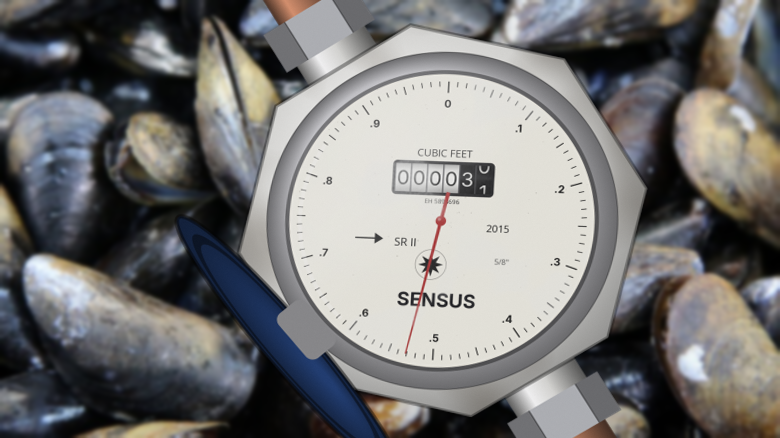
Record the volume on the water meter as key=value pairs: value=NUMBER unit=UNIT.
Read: value=30.53 unit=ft³
